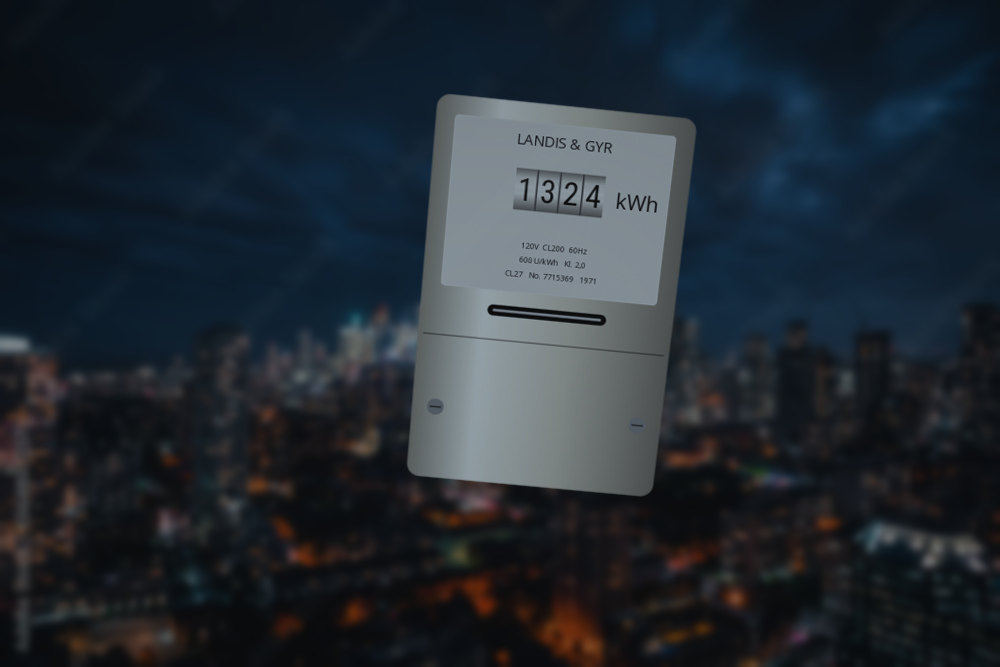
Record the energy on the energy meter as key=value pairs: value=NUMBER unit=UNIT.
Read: value=1324 unit=kWh
